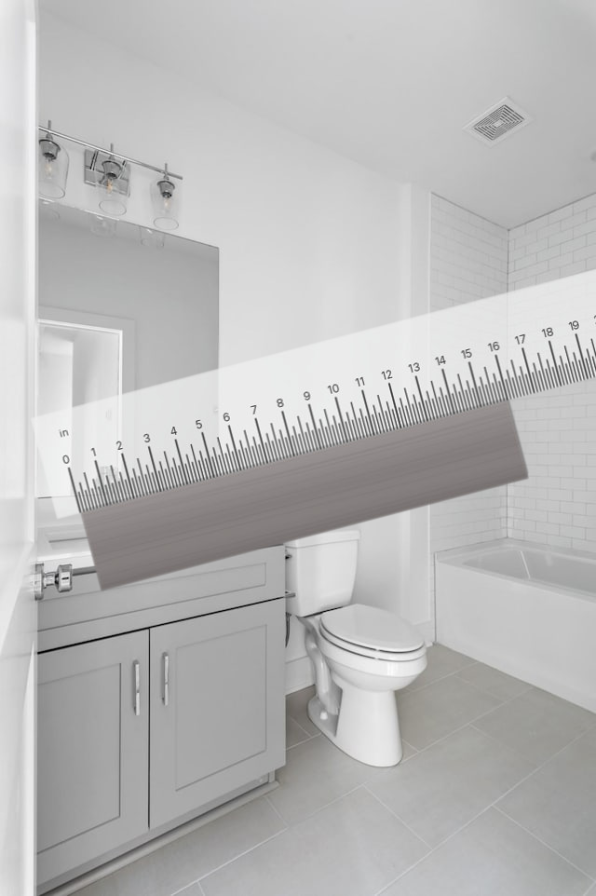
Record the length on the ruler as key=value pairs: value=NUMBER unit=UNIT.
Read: value=16 unit=in
